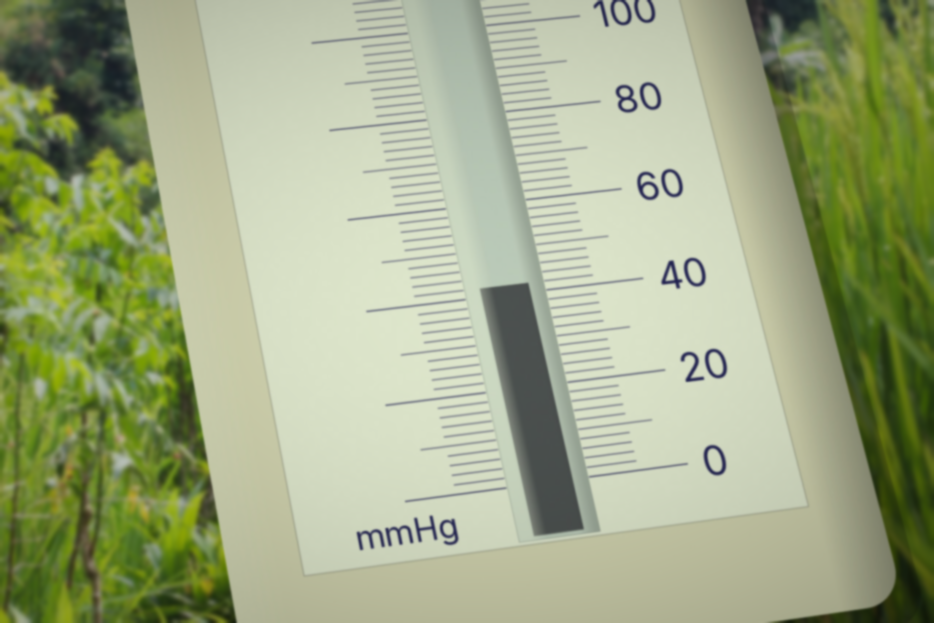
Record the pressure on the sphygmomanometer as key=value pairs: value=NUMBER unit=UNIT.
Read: value=42 unit=mmHg
